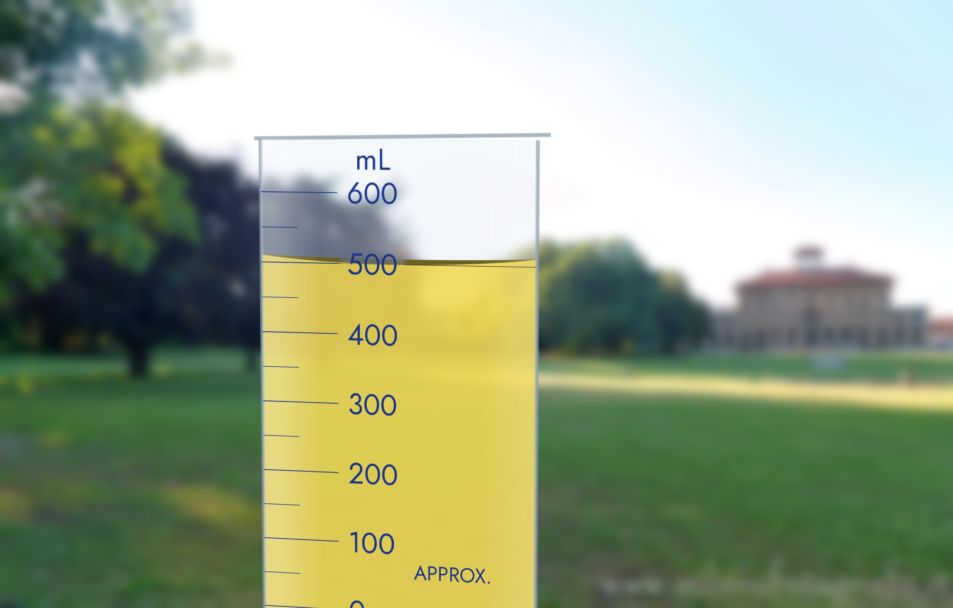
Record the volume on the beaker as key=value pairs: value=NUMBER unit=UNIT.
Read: value=500 unit=mL
